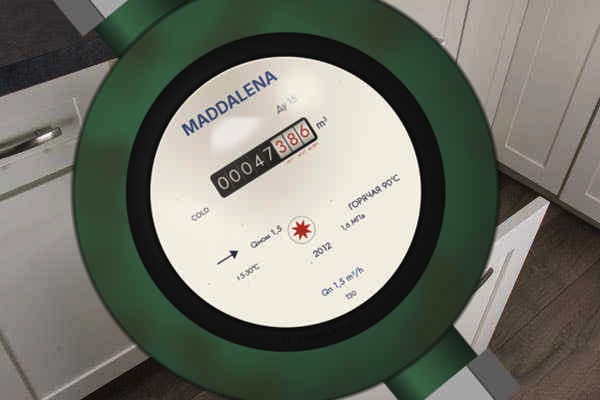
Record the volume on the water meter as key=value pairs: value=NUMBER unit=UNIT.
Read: value=47.386 unit=m³
